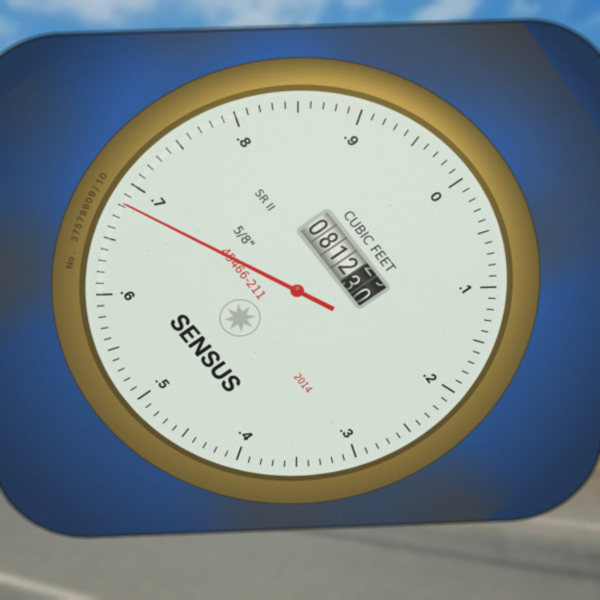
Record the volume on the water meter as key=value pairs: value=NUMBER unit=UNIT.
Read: value=81229.68 unit=ft³
